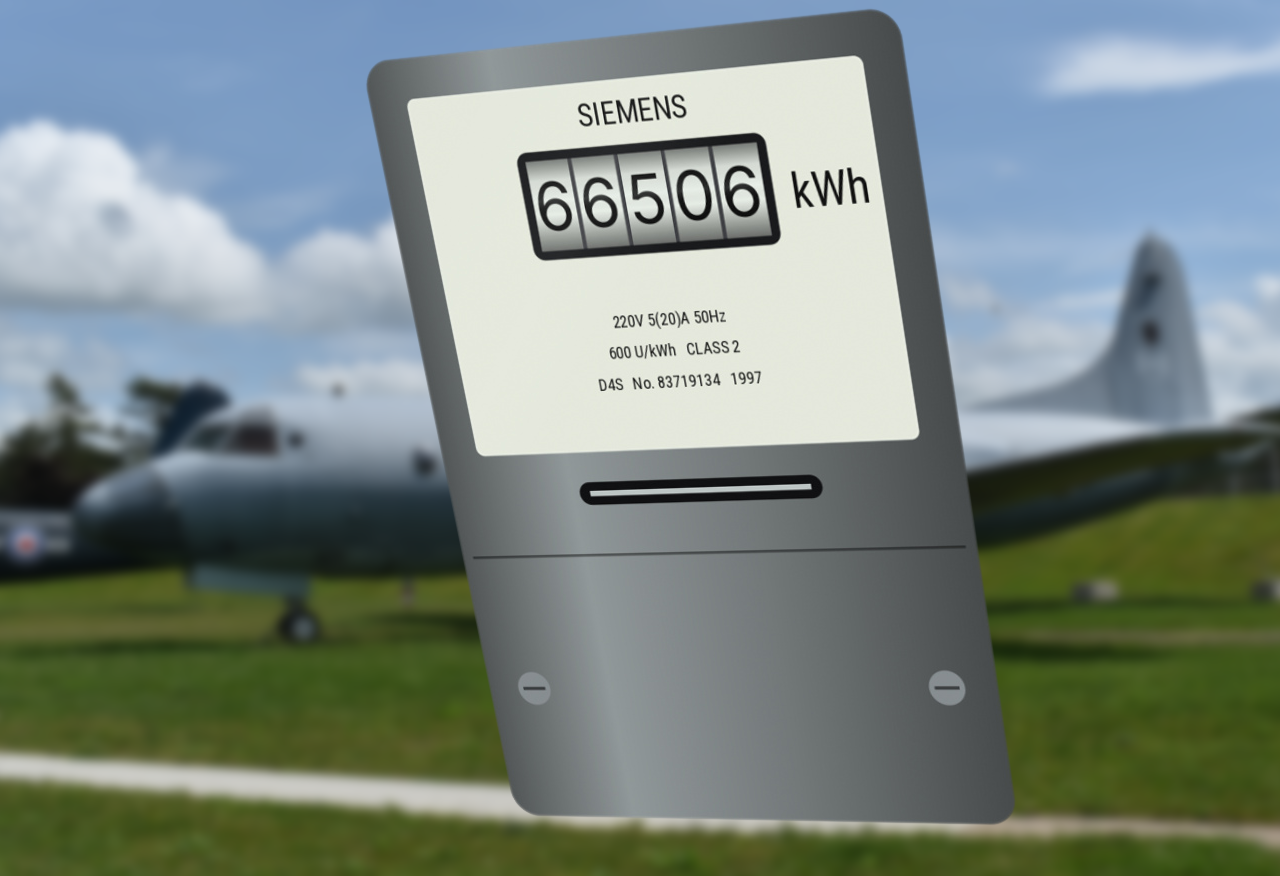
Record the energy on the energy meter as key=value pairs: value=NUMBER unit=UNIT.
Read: value=66506 unit=kWh
